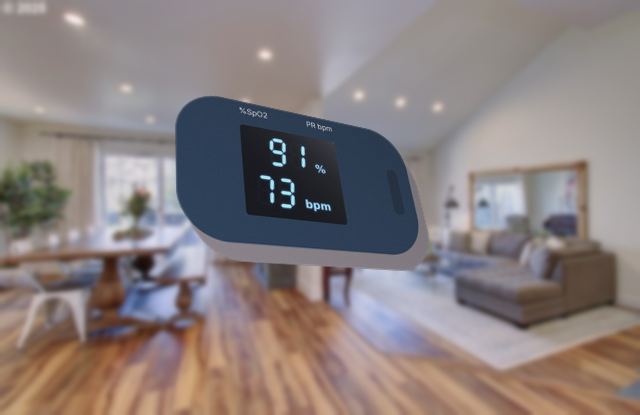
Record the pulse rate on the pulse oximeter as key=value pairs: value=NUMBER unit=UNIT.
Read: value=73 unit=bpm
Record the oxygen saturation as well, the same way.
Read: value=91 unit=%
